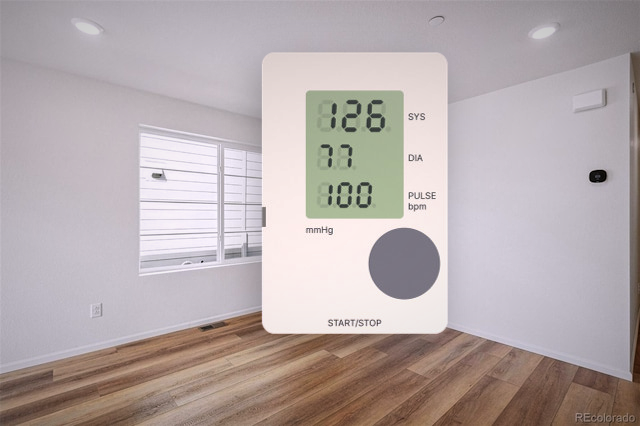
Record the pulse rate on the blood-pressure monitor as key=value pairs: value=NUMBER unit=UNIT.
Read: value=100 unit=bpm
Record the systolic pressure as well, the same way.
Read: value=126 unit=mmHg
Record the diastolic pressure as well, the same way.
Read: value=77 unit=mmHg
